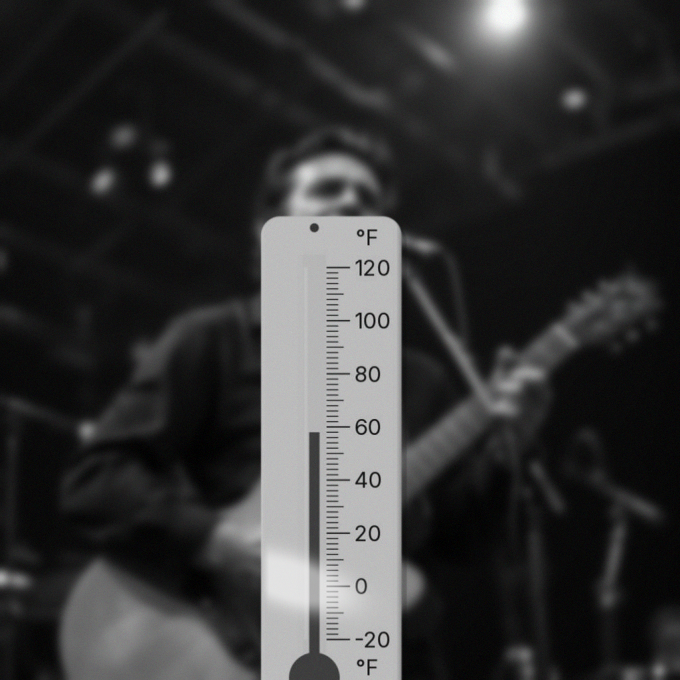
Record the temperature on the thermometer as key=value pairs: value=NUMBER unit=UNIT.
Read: value=58 unit=°F
